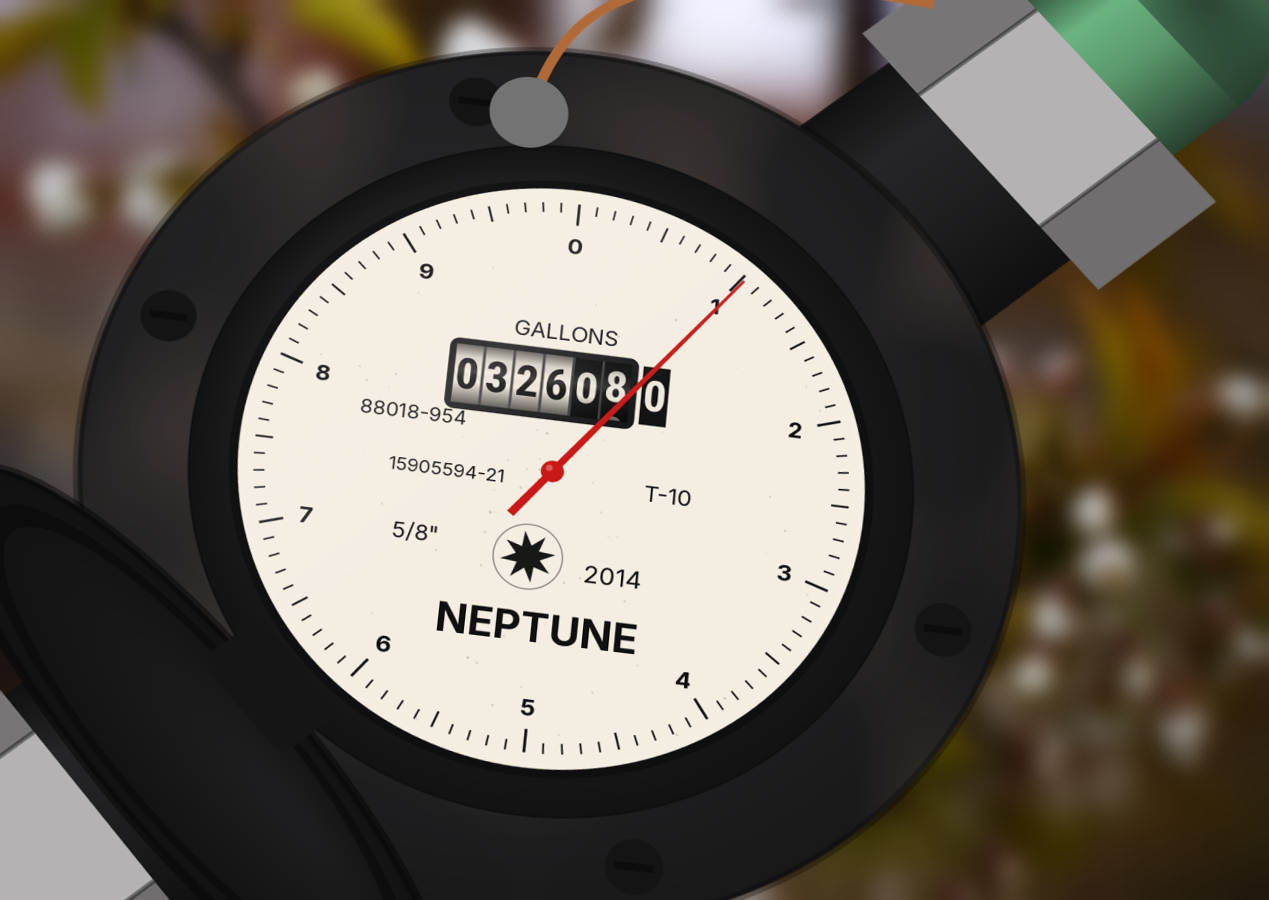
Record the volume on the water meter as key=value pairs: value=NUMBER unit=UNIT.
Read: value=326081.0 unit=gal
